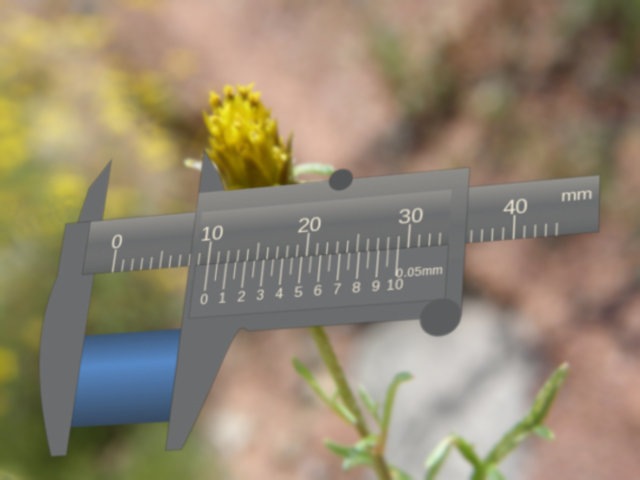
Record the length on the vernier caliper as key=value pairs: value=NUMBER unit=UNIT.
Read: value=10.0 unit=mm
